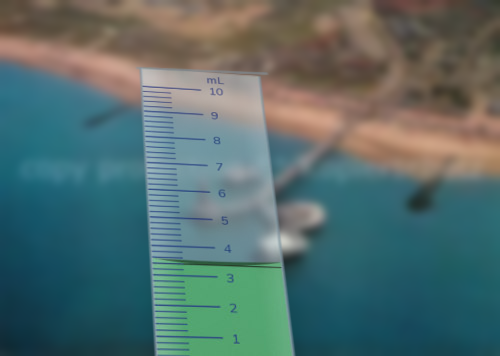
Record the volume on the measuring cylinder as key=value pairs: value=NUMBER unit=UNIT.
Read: value=3.4 unit=mL
